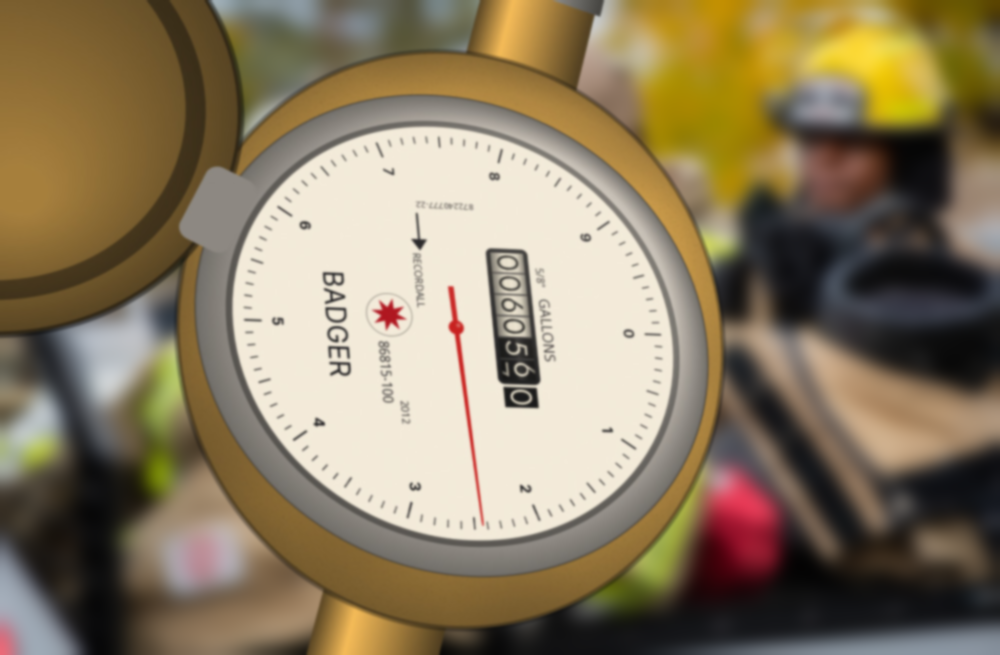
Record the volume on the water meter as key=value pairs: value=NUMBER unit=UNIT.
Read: value=60562.4 unit=gal
